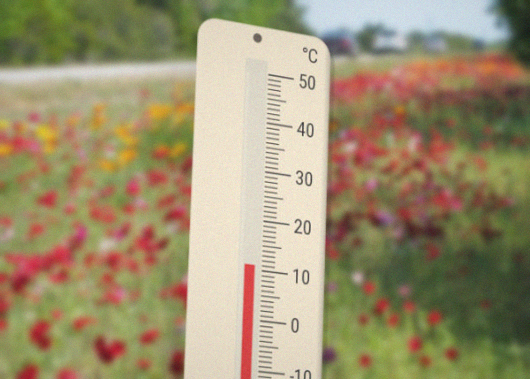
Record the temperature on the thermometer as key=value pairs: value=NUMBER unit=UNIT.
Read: value=11 unit=°C
